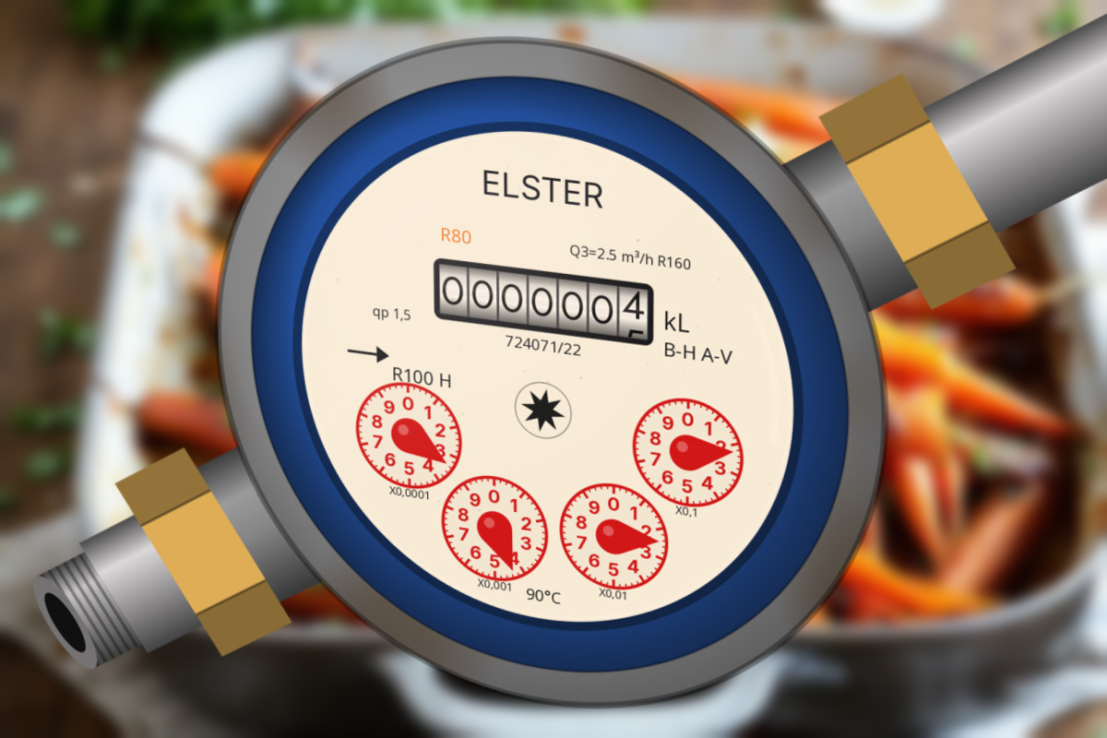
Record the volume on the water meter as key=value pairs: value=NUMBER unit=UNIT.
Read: value=4.2243 unit=kL
